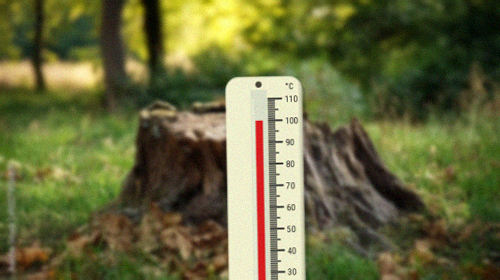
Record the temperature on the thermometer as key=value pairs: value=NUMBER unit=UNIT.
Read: value=100 unit=°C
